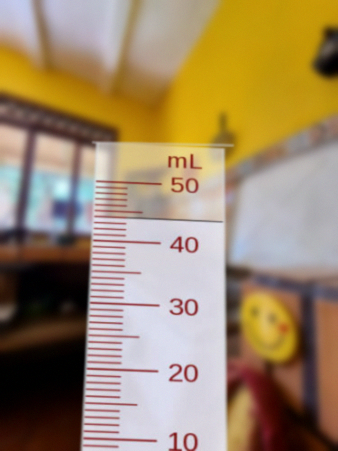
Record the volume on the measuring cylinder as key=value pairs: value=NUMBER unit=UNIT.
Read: value=44 unit=mL
